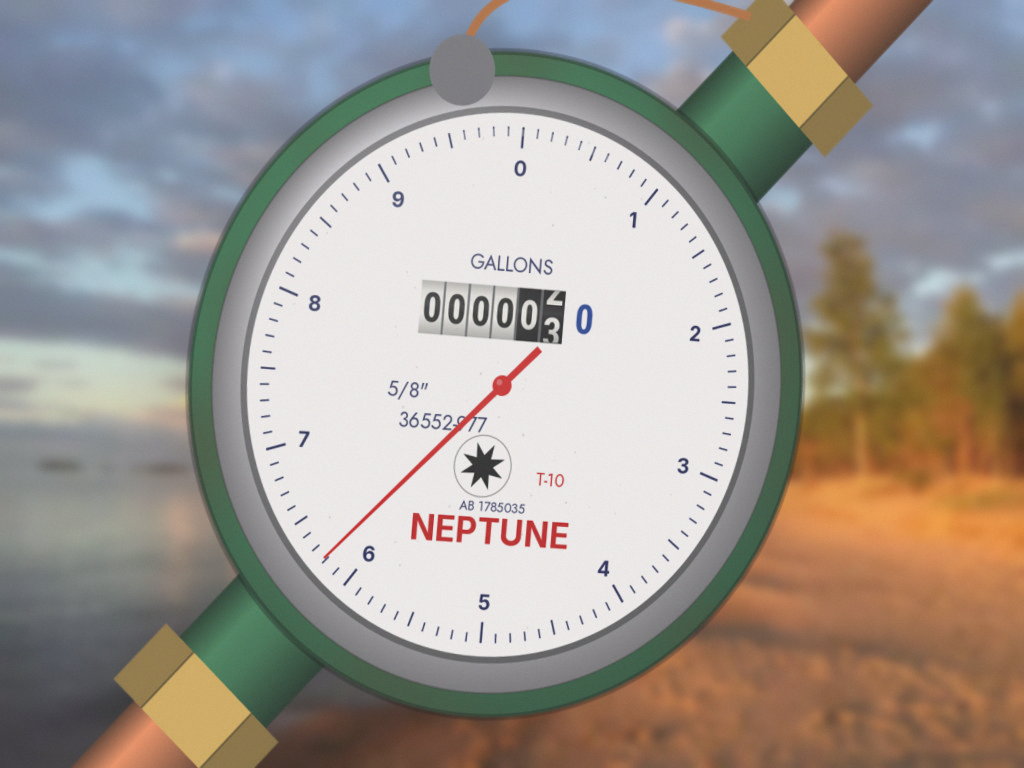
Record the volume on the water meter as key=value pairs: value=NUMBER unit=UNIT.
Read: value=26.2 unit=gal
